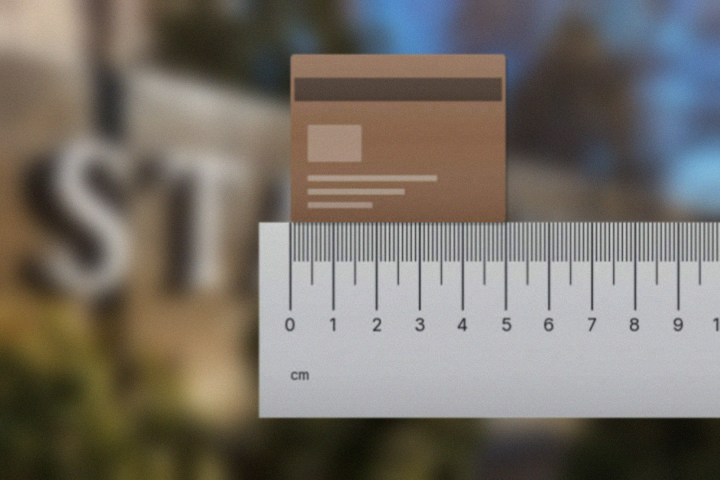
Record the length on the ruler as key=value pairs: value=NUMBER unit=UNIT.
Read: value=5 unit=cm
